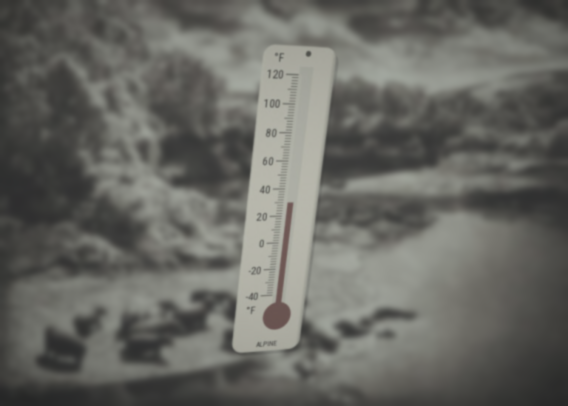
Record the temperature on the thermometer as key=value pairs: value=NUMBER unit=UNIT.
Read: value=30 unit=°F
